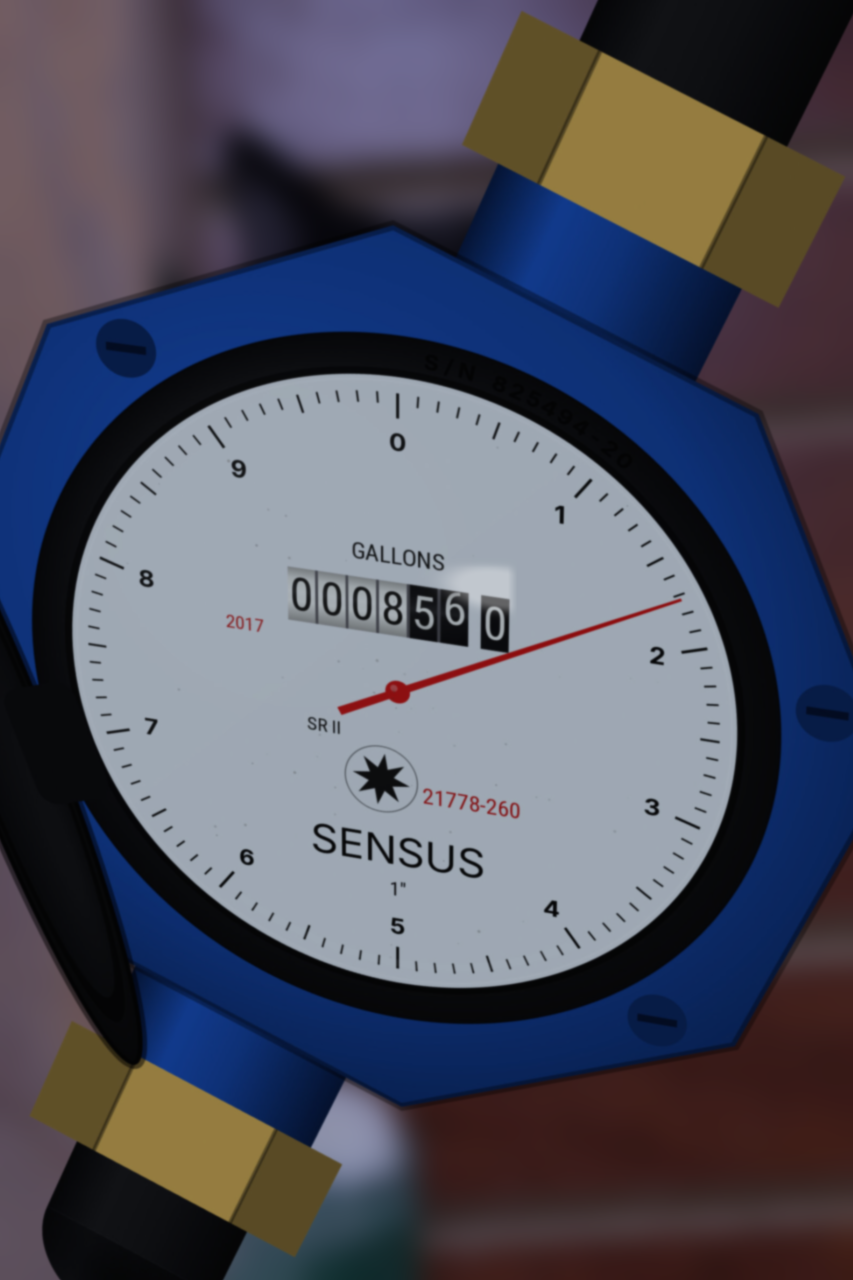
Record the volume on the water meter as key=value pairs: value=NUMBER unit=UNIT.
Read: value=8561.7 unit=gal
